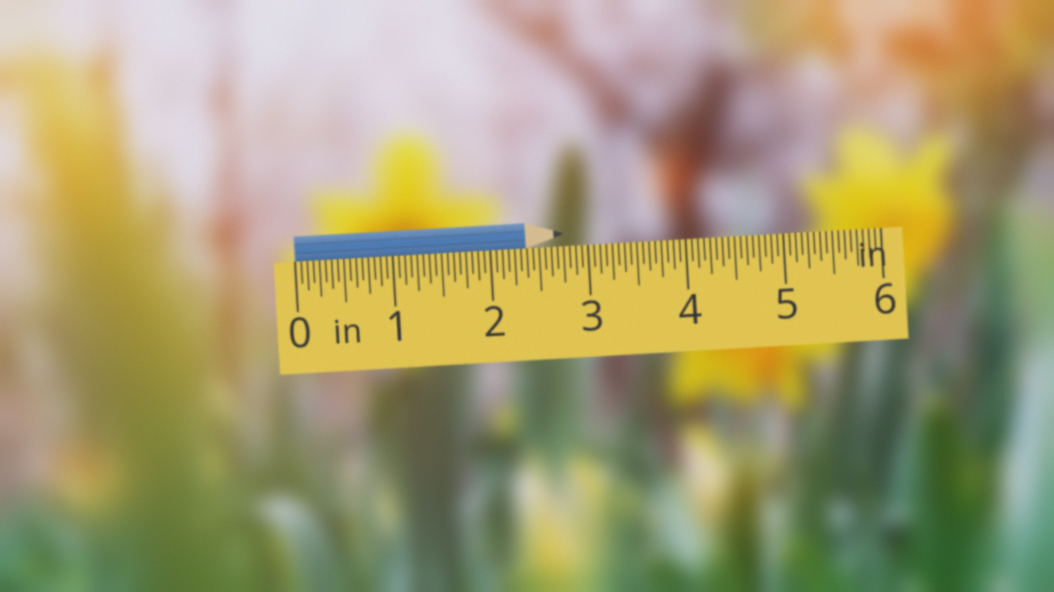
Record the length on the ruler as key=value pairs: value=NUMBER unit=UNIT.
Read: value=2.75 unit=in
